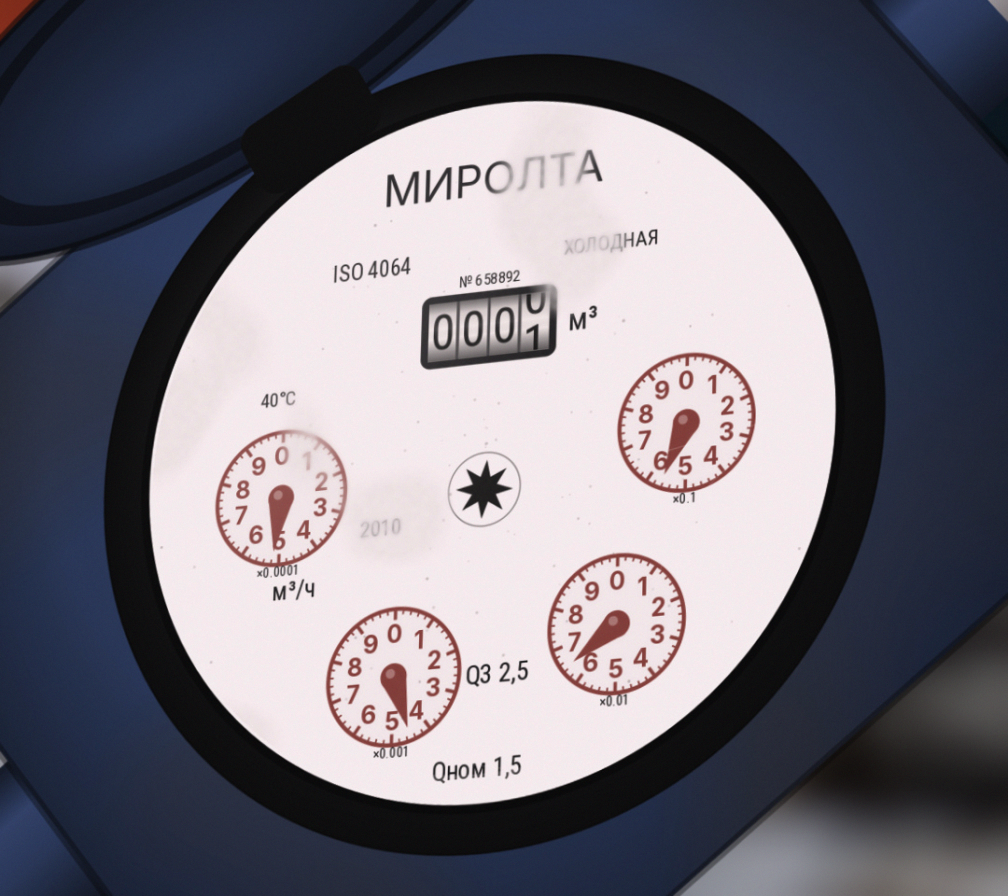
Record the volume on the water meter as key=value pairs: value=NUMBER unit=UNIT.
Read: value=0.5645 unit=m³
